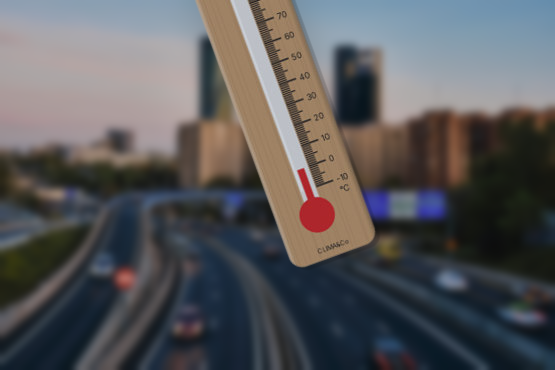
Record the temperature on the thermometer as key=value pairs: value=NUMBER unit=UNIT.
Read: value=0 unit=°C
